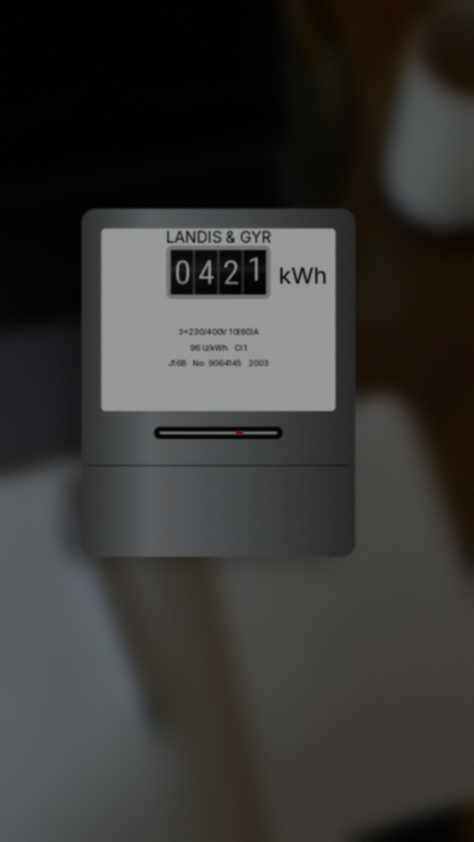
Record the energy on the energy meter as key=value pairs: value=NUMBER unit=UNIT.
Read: value=421 unit=kWh
